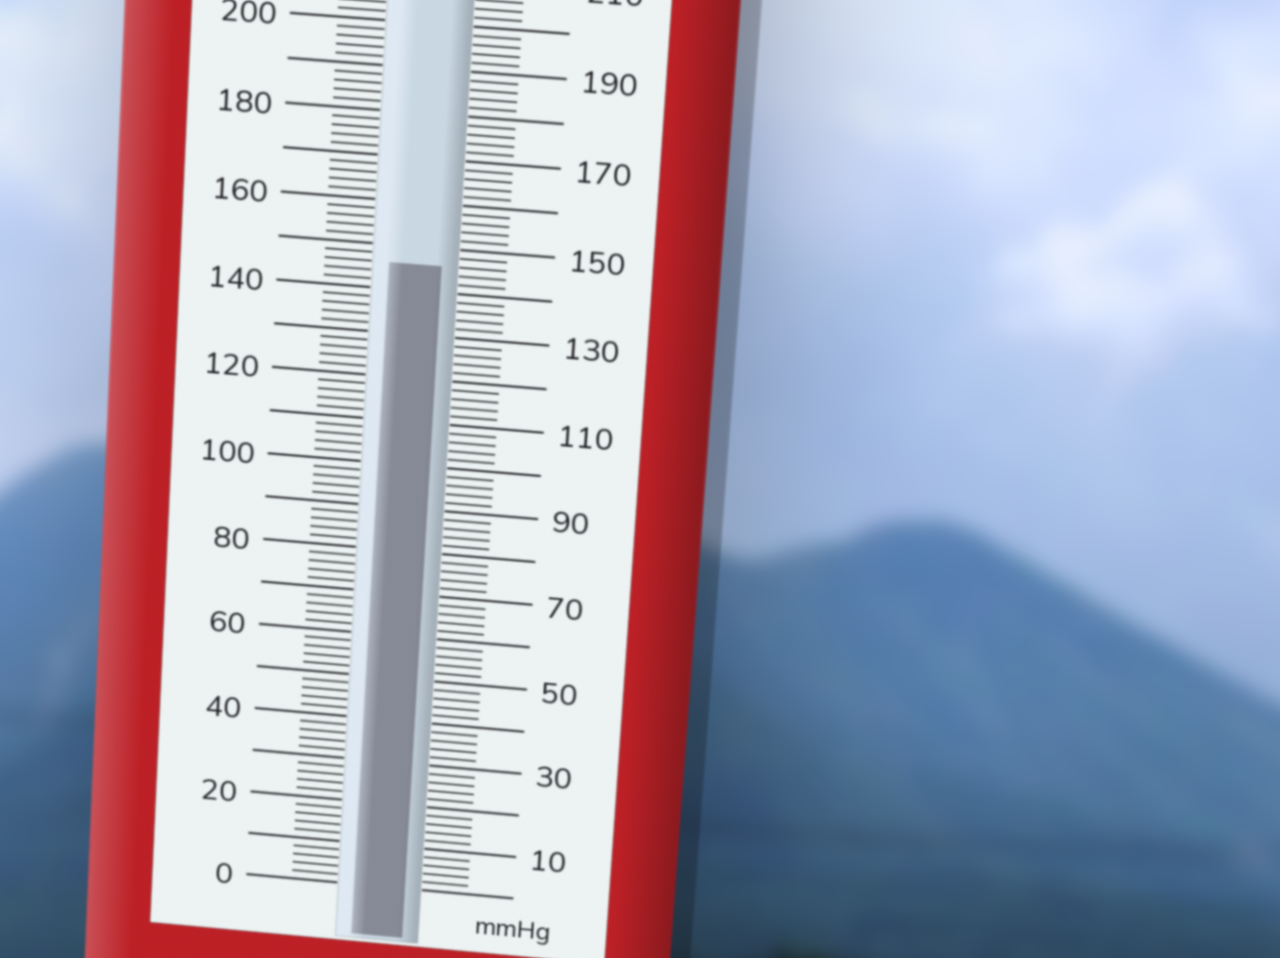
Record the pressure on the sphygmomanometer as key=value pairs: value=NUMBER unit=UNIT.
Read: value=146 unit=mmHg
